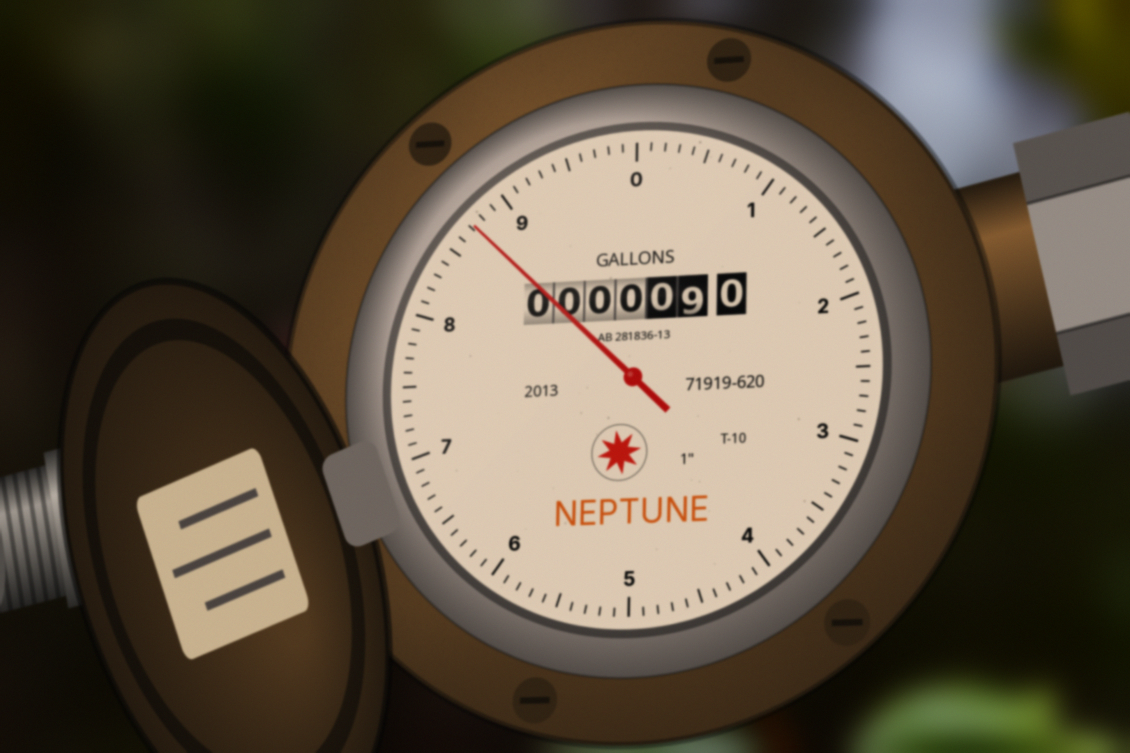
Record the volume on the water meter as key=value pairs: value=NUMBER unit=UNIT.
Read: value=88.7 unit=gal
